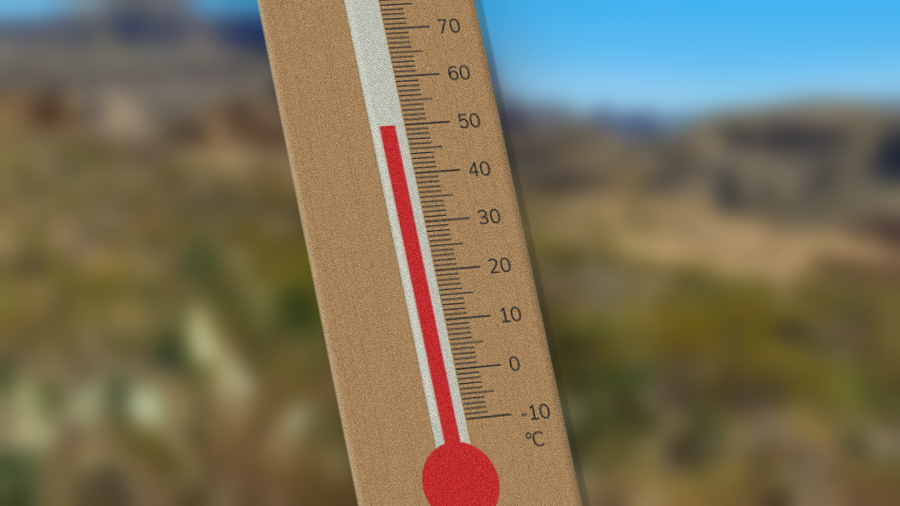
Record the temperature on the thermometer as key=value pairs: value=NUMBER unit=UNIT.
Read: value=50 unit=°C
